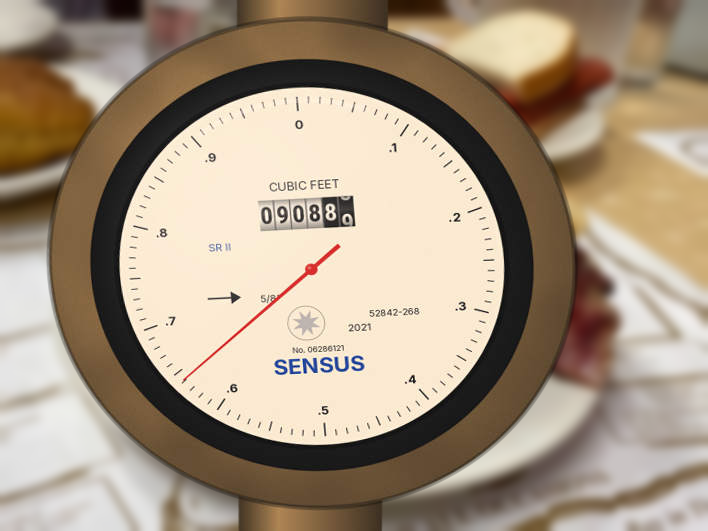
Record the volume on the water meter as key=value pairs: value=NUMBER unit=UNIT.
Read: value=90888.64 unit=ft³
